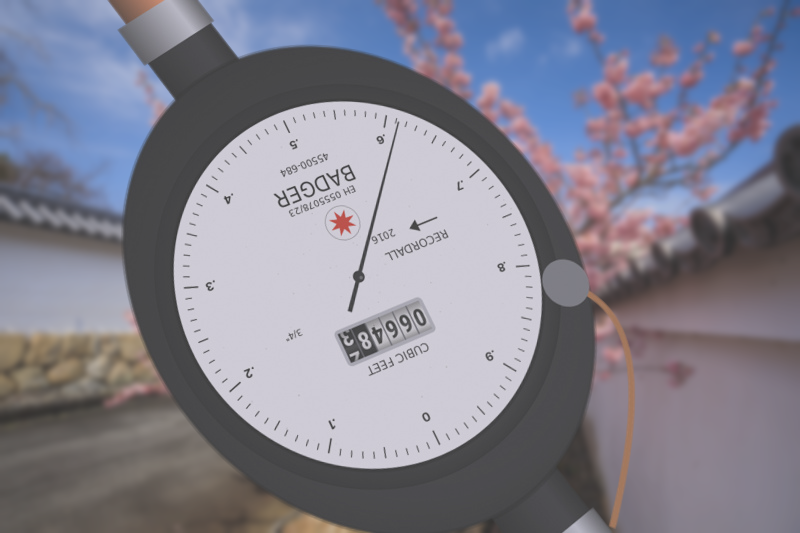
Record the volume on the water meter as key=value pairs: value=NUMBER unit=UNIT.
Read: value=66482.61 unit=ft³
